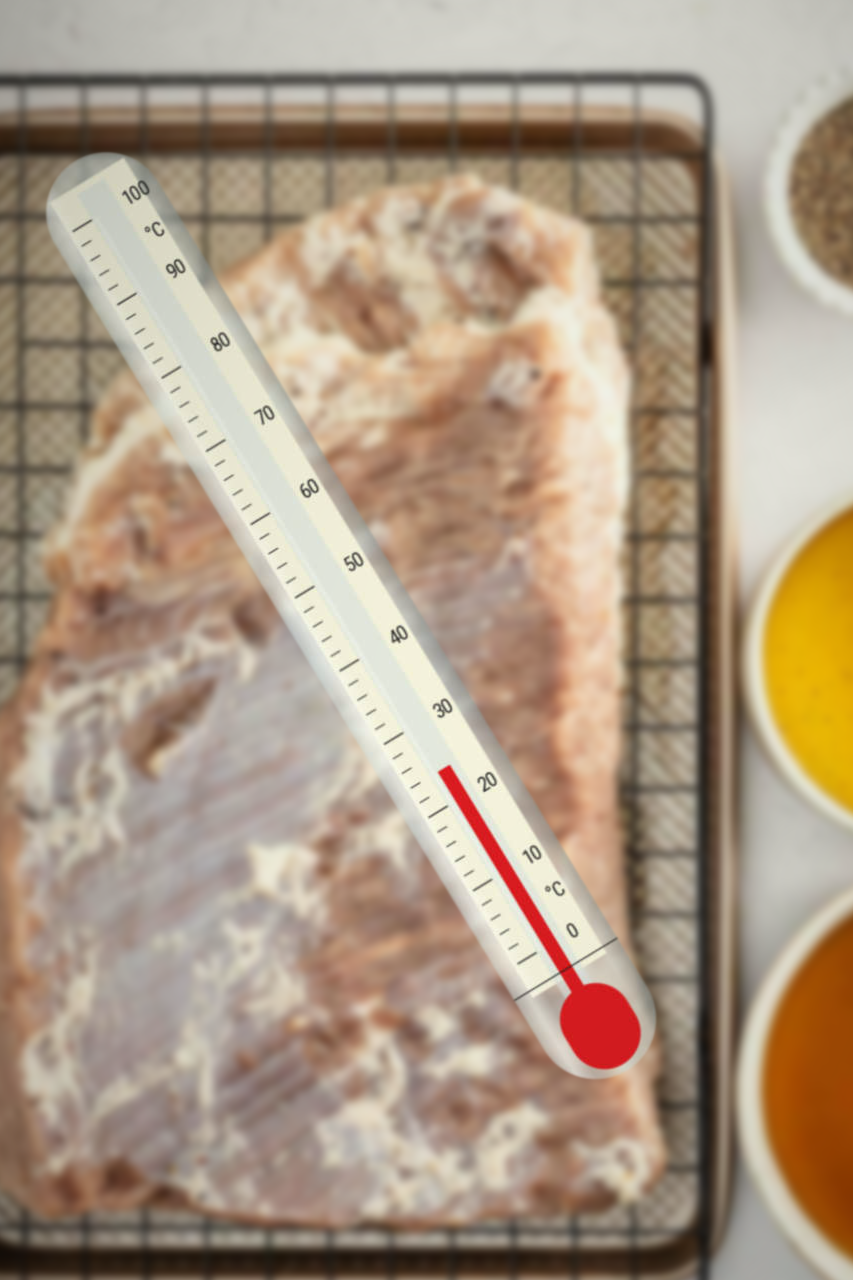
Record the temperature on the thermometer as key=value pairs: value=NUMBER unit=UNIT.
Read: value=24 unit=°C
